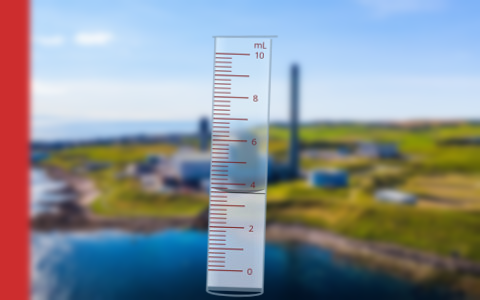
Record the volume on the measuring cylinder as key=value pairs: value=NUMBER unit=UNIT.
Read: value=3.6 unit=mL
